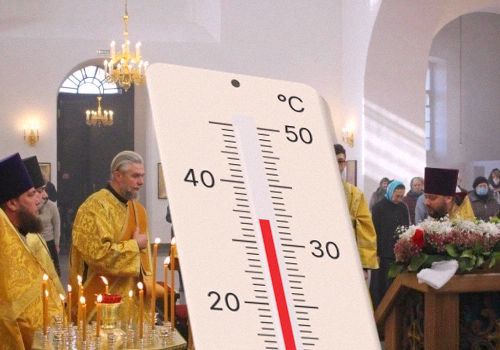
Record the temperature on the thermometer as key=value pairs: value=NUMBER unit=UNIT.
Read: value=34 unit=°C
